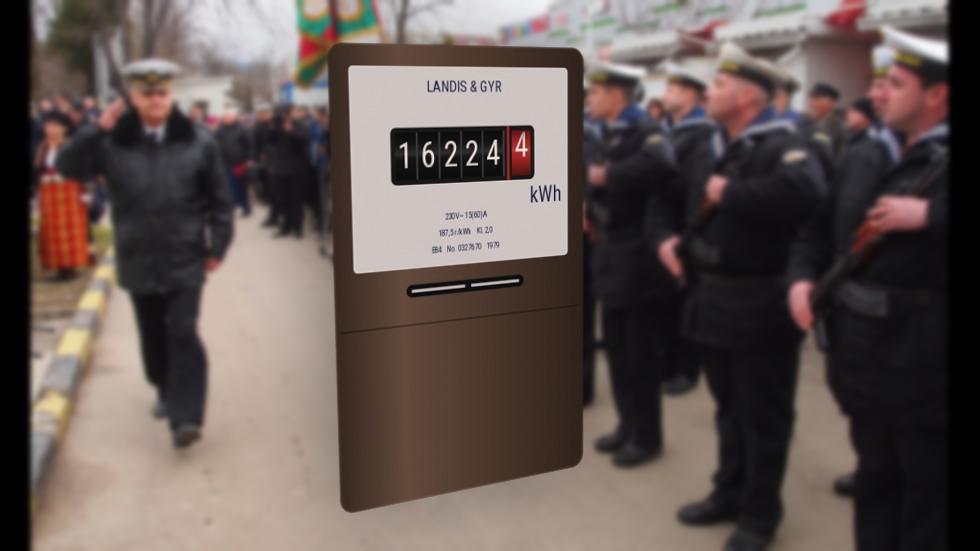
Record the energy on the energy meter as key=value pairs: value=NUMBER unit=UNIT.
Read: value=16224.4 unit=kWh
